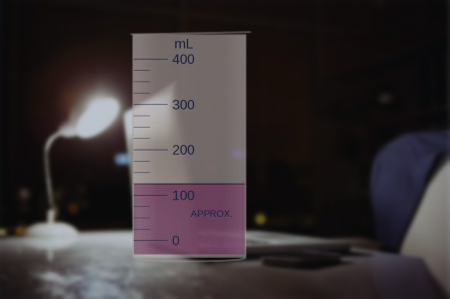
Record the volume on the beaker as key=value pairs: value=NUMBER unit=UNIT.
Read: value=125 unit=mL
